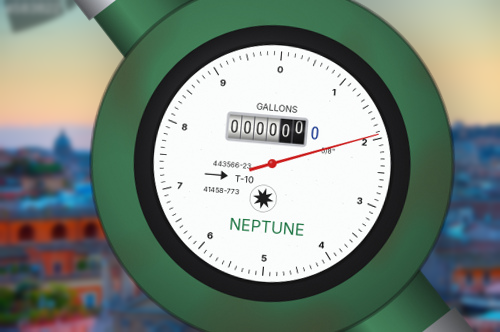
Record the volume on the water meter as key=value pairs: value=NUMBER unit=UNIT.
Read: value=1.9 unit=gal
